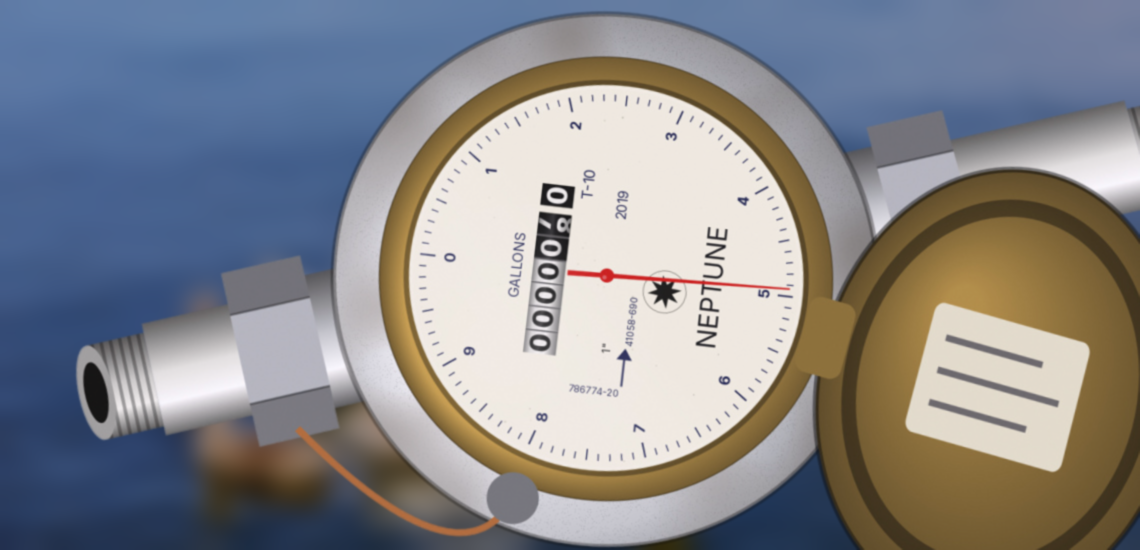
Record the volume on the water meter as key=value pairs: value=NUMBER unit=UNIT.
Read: value=74.9 unit=gal
